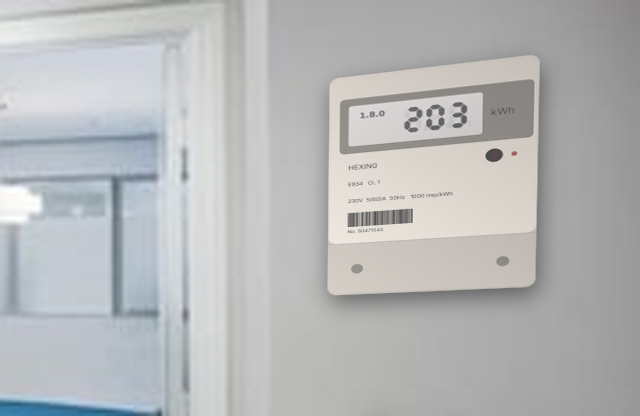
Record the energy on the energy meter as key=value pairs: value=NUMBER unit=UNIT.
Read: value=203 unit=kWh
